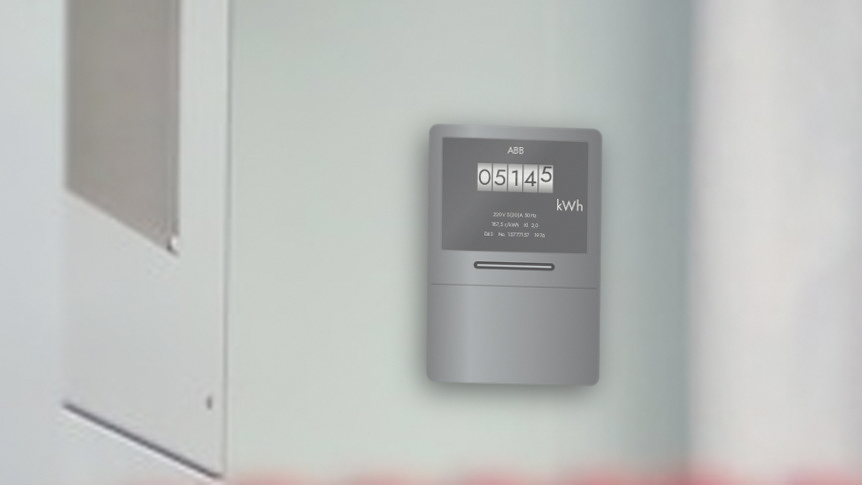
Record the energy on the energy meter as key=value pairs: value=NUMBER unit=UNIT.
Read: value=5145 unit=kWh
